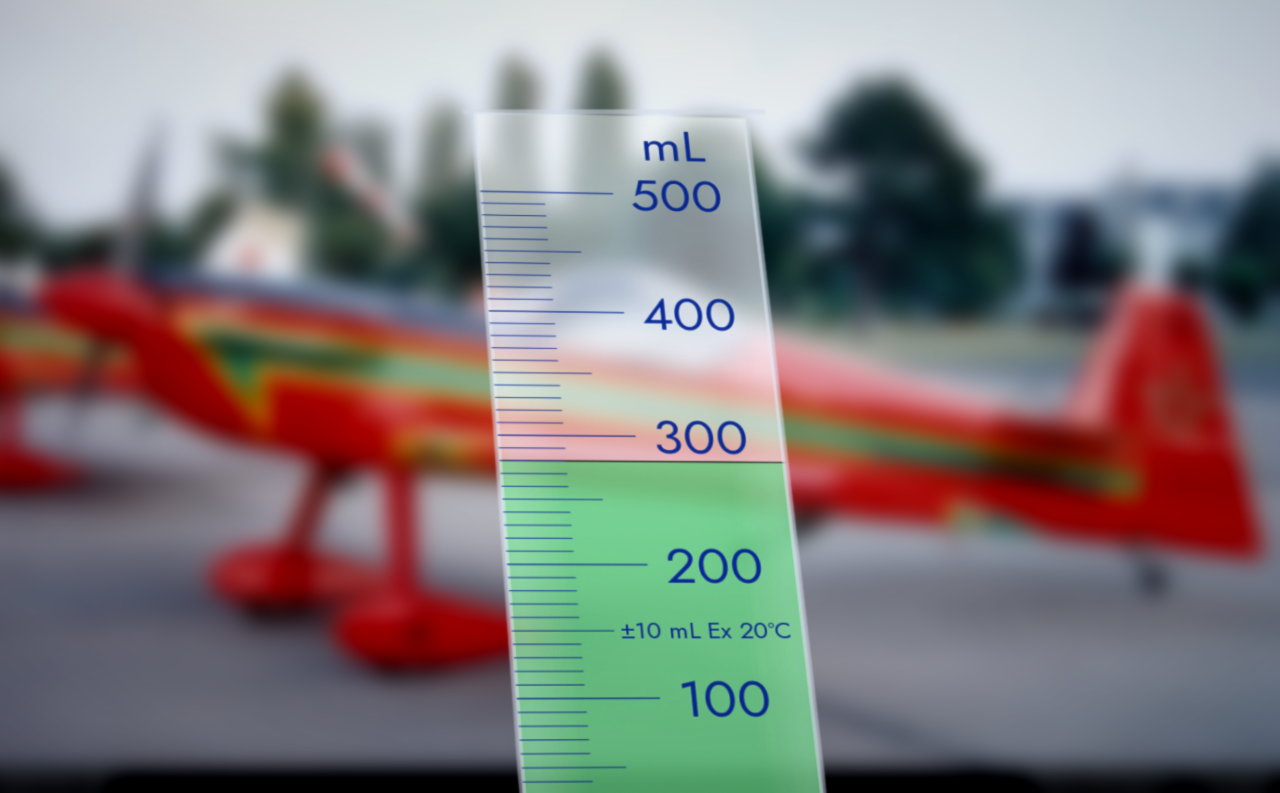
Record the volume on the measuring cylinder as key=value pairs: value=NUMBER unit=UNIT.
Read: value=280 unit=mL
